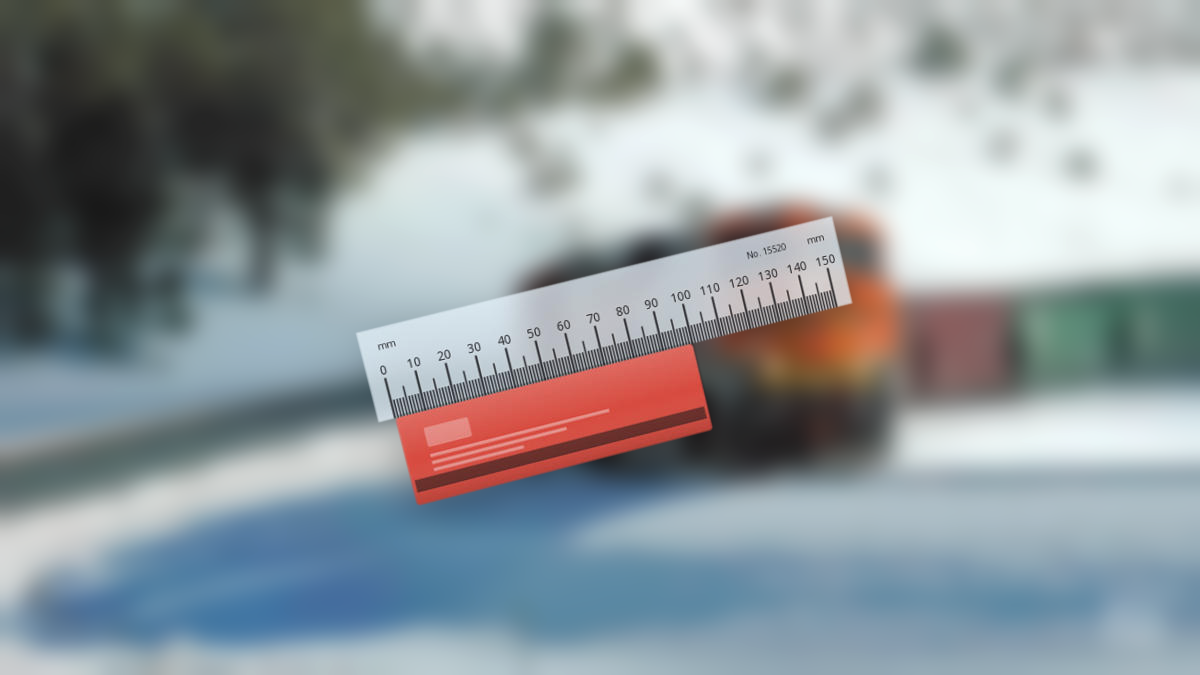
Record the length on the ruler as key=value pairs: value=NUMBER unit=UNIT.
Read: value=100 unit=mm
